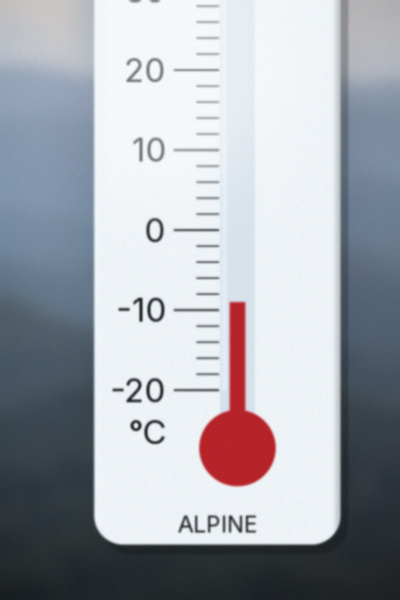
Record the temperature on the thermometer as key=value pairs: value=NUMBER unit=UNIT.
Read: value=-9 unit=°C
